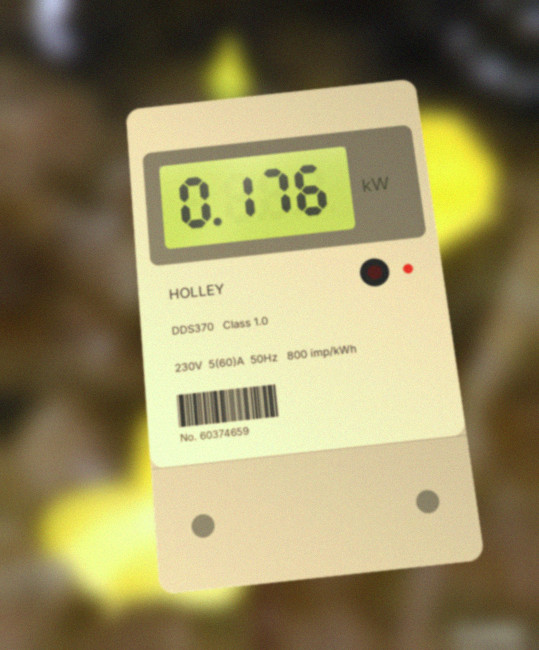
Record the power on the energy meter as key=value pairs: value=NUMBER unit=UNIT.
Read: value=0.176 unit=kW
